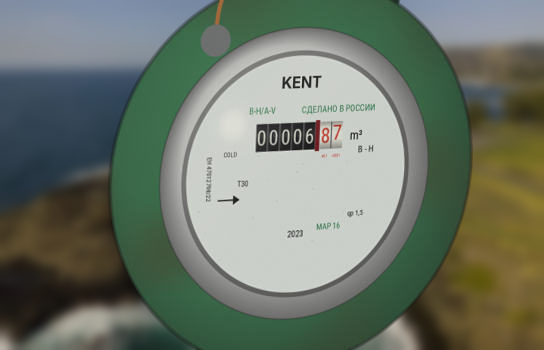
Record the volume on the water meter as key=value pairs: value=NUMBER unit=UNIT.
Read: value=6.87 unit=m³
